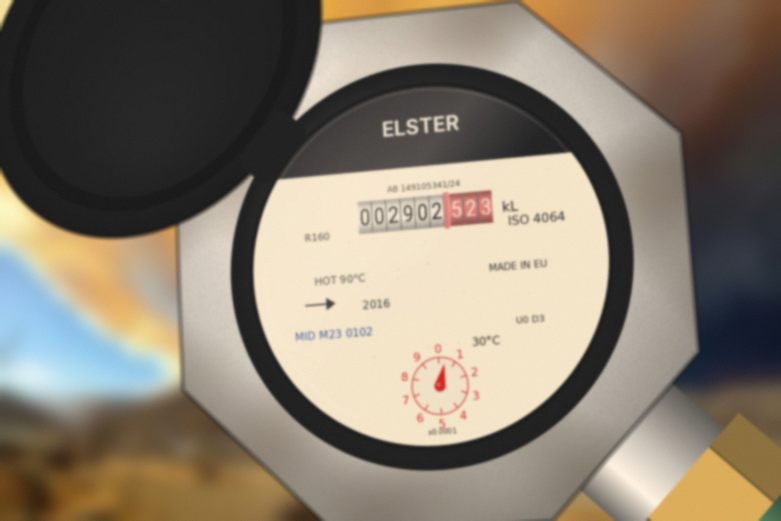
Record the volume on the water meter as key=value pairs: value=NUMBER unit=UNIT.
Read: value=2902.5230 unit=kL
